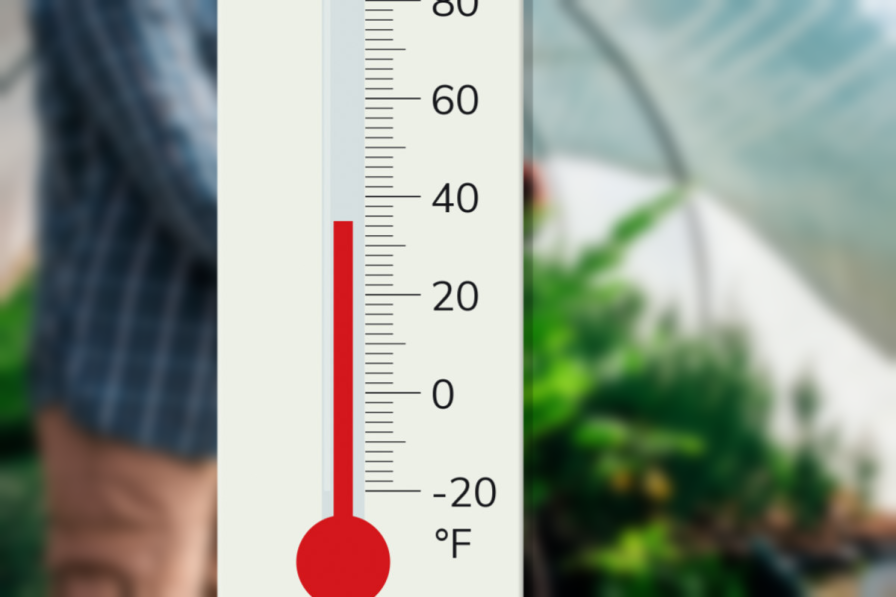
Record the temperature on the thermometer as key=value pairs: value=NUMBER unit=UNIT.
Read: value=35 unit=°F
